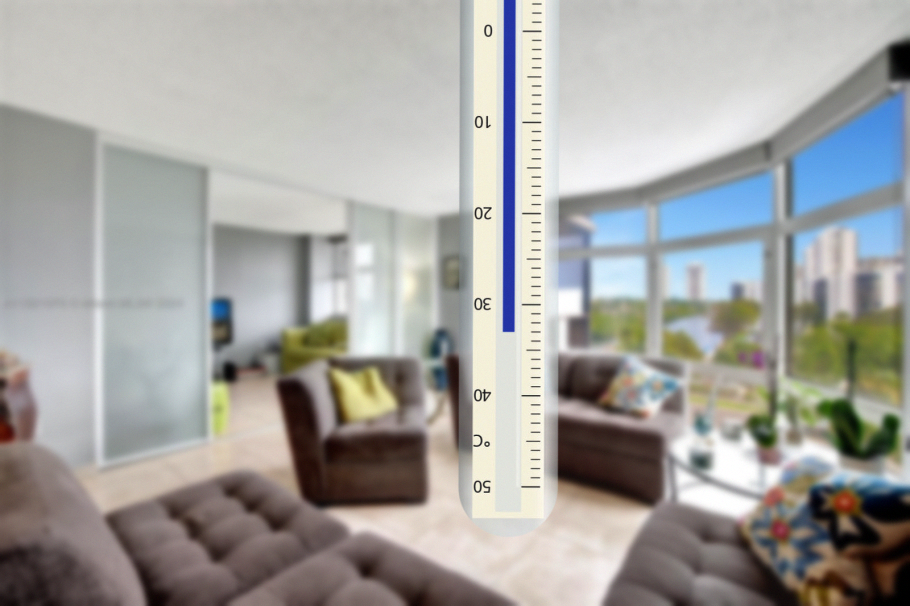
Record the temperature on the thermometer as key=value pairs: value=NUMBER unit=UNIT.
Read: value=33 unit=°C
